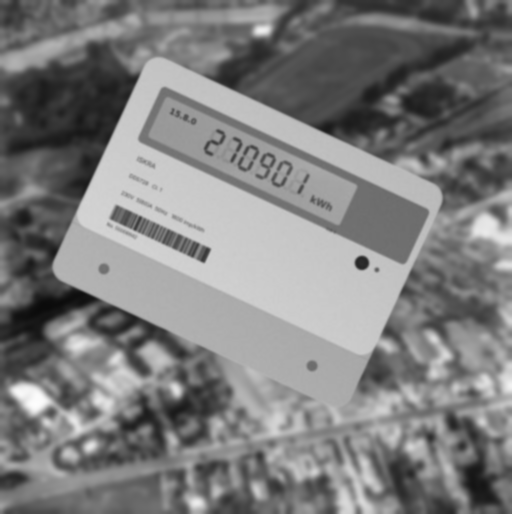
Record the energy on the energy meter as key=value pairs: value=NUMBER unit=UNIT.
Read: value=270901 unit=kWh
